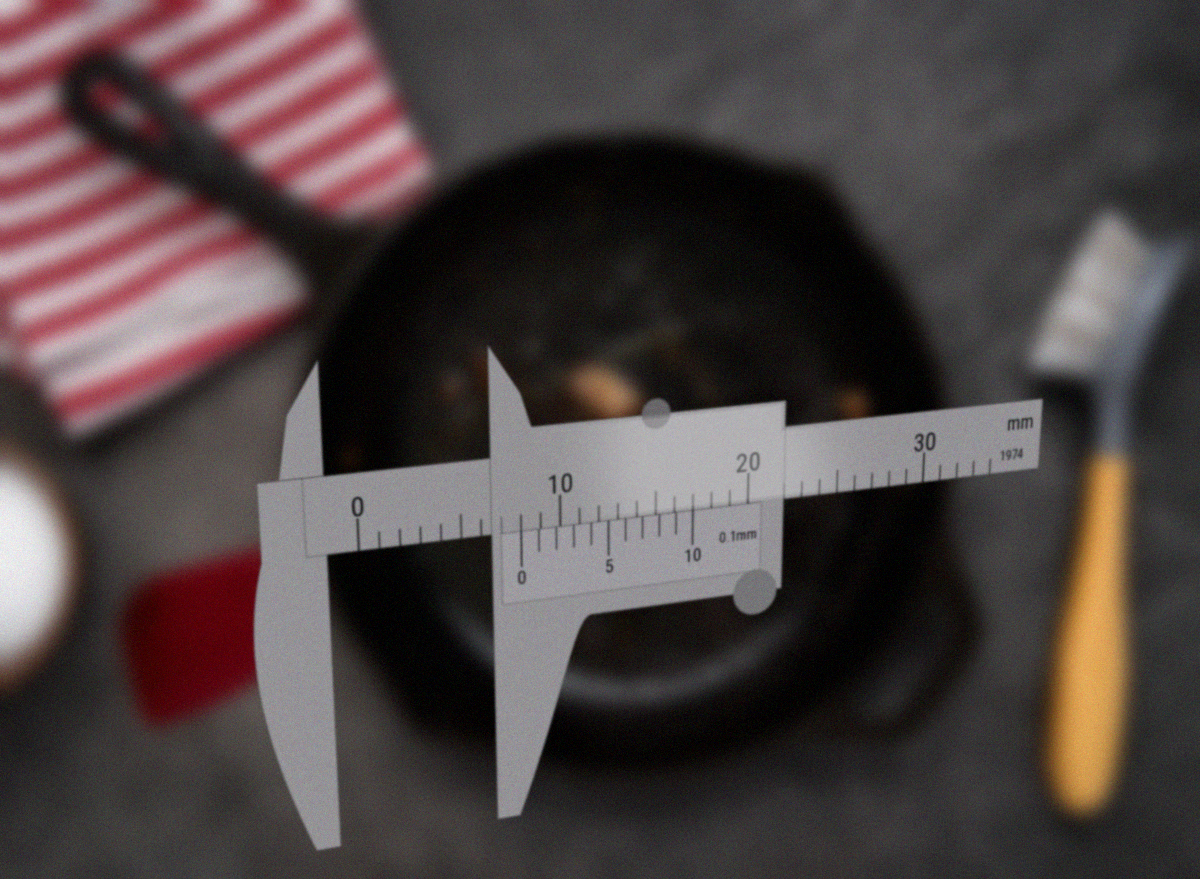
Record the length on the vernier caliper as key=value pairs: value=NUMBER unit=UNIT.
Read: value=8.0 unit=mm
